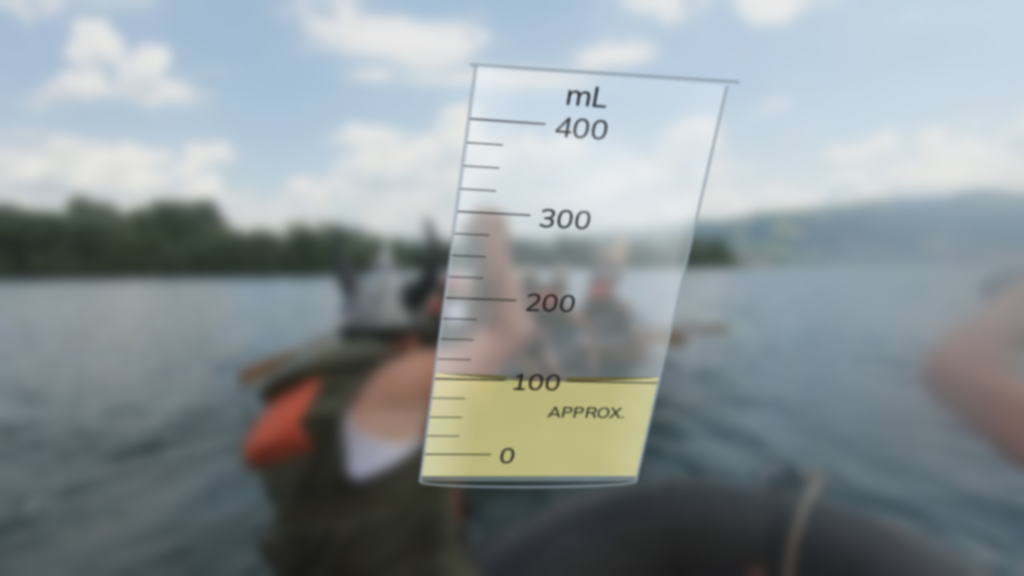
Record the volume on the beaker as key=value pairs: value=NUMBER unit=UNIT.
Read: value=100 unit=mL
